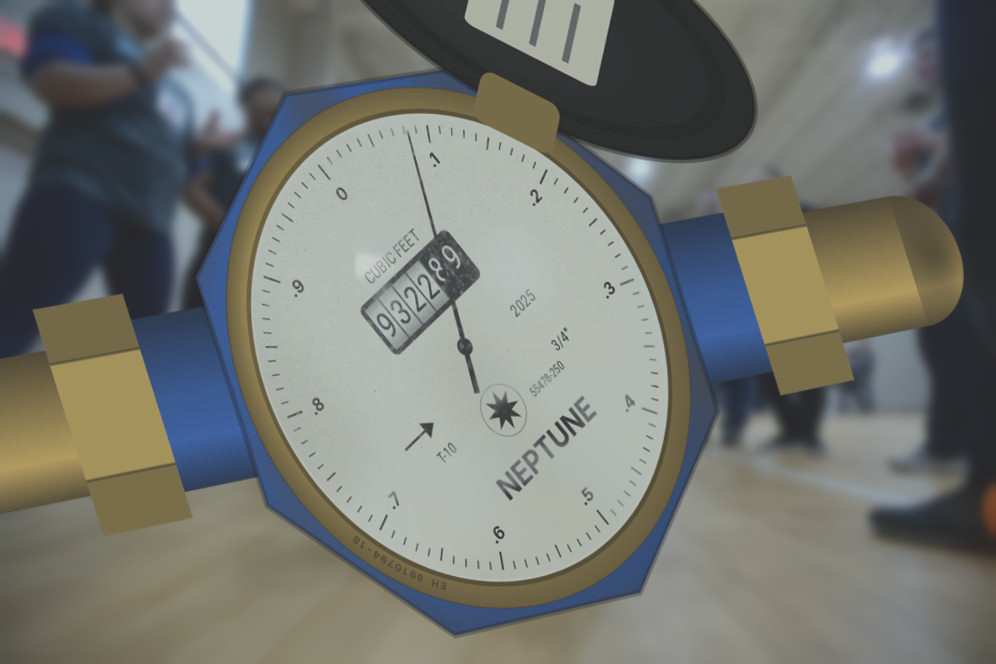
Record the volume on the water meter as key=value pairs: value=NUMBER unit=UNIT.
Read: value=932289.08 unit=ft³
